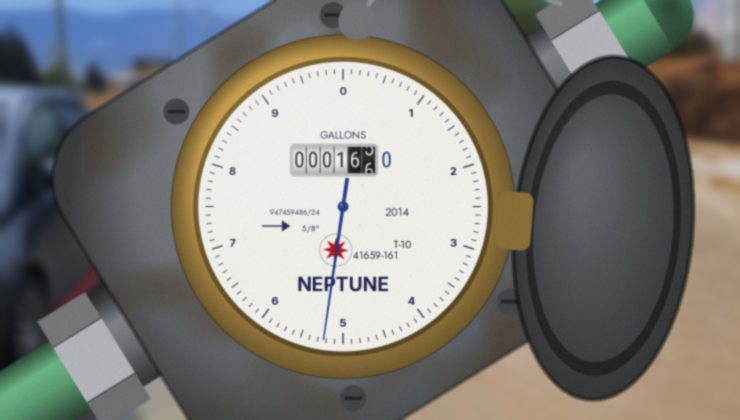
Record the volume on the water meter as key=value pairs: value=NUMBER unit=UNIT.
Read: value=1655.2 unit=gal
